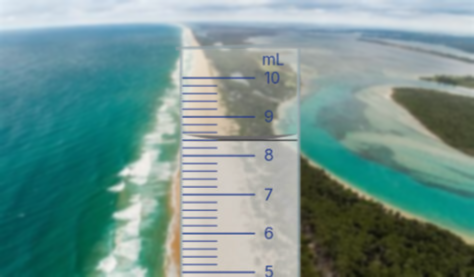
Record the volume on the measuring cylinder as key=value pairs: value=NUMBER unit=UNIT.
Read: value=8.4 unit=mL
